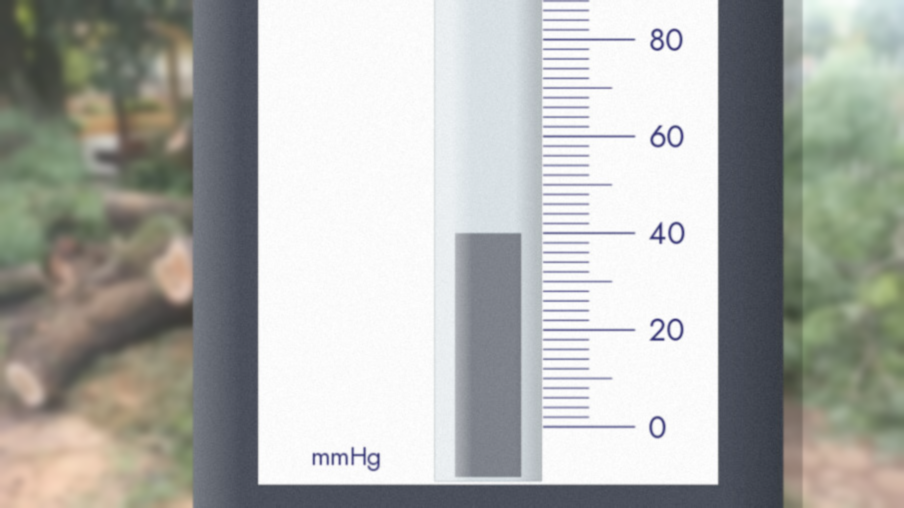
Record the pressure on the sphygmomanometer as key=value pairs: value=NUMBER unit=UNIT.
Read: value=40 unit=mmHg
